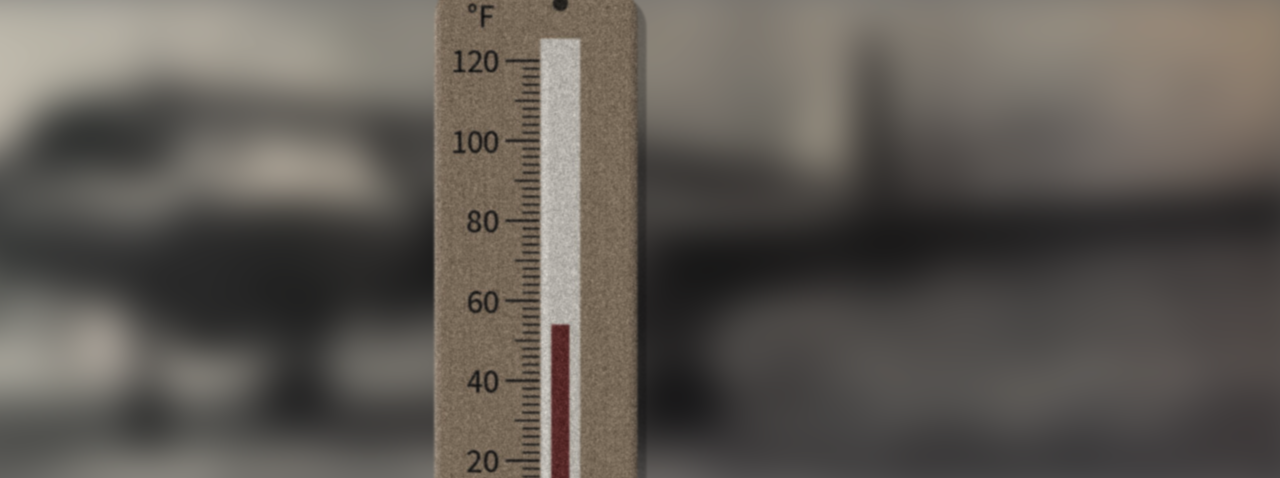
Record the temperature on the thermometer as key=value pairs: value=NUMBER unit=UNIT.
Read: value=54 unit=°F
